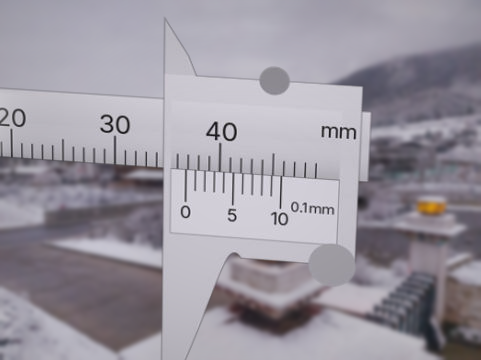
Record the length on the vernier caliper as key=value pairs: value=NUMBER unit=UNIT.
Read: value=36.8 unit=mm
